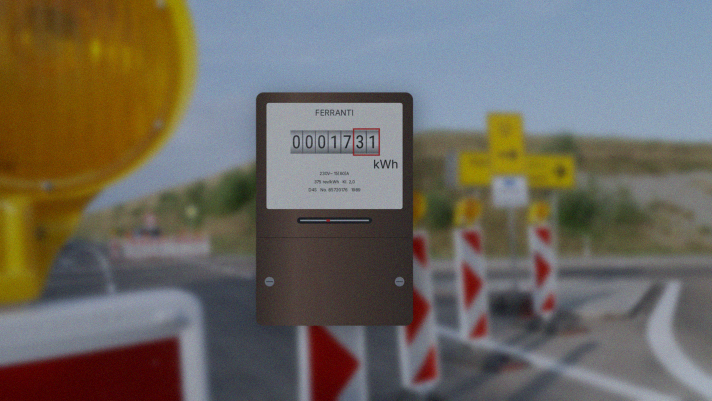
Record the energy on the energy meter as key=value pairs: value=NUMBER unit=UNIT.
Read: value=17.31 unit=kWh
